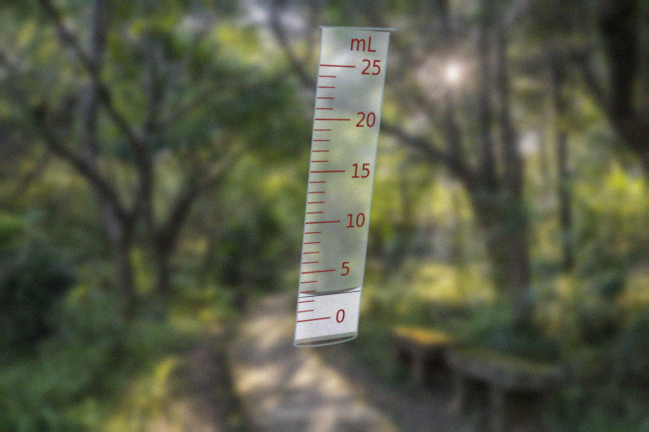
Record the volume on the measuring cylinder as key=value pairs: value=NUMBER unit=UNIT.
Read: value=2.5 unit=mL
